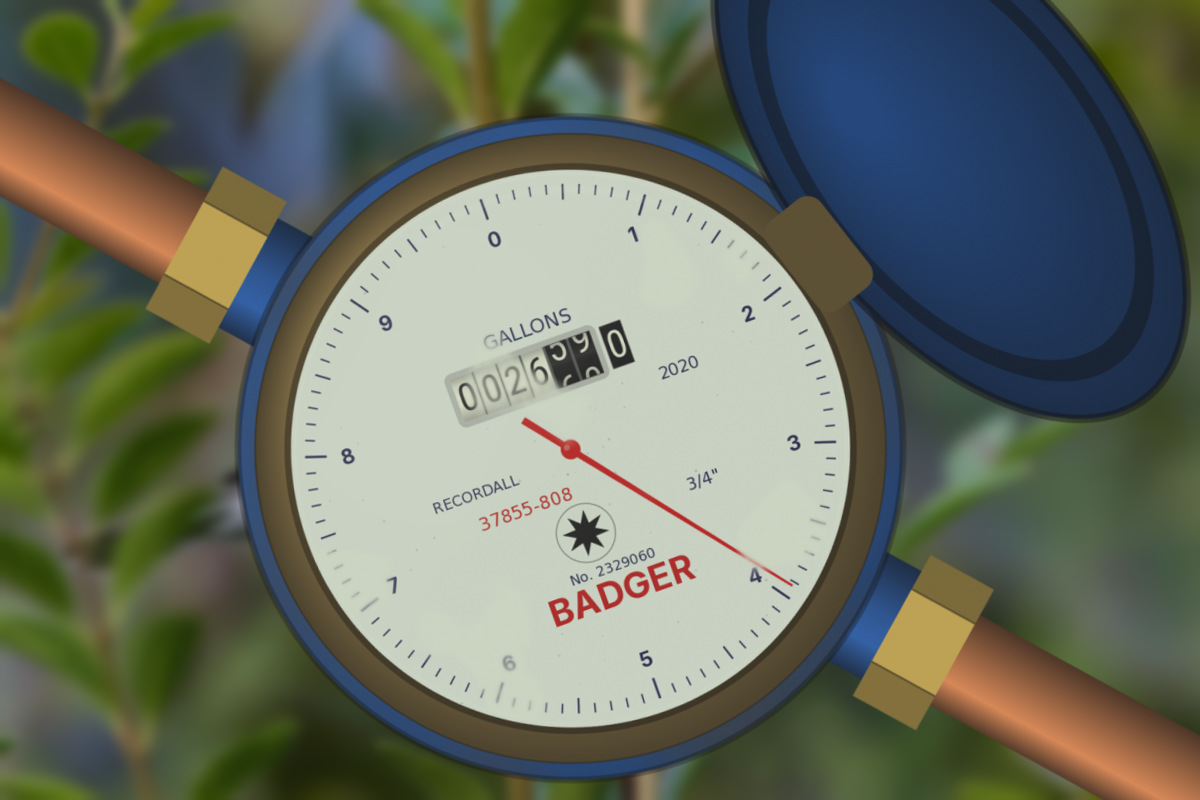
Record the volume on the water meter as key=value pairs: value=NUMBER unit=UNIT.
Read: value=26593.9 unit=gal
